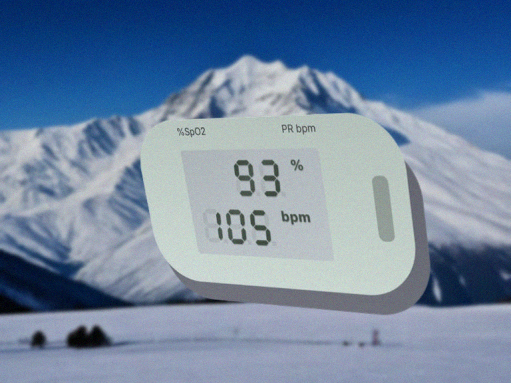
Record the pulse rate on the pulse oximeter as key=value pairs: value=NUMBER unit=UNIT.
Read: value=105 unit=bpm
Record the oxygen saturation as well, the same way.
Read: value=93 unit=%
